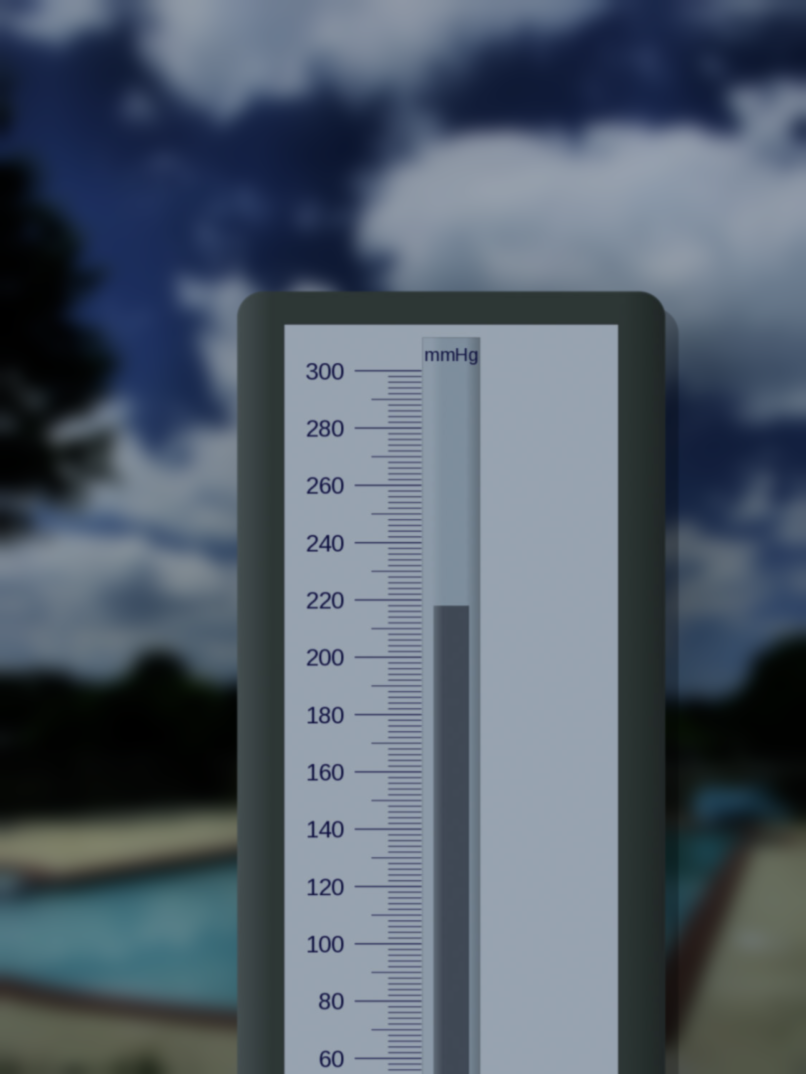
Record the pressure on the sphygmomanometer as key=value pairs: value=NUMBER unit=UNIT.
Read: value=218 unit=mmHg
